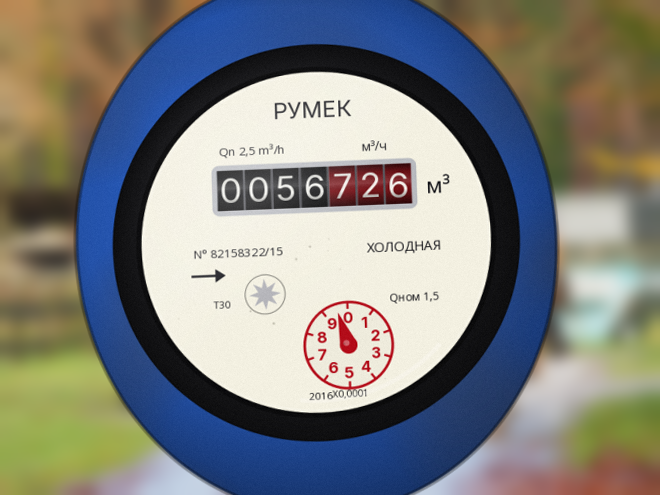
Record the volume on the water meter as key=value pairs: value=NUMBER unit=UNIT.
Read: value=56.7259 unit=m³
